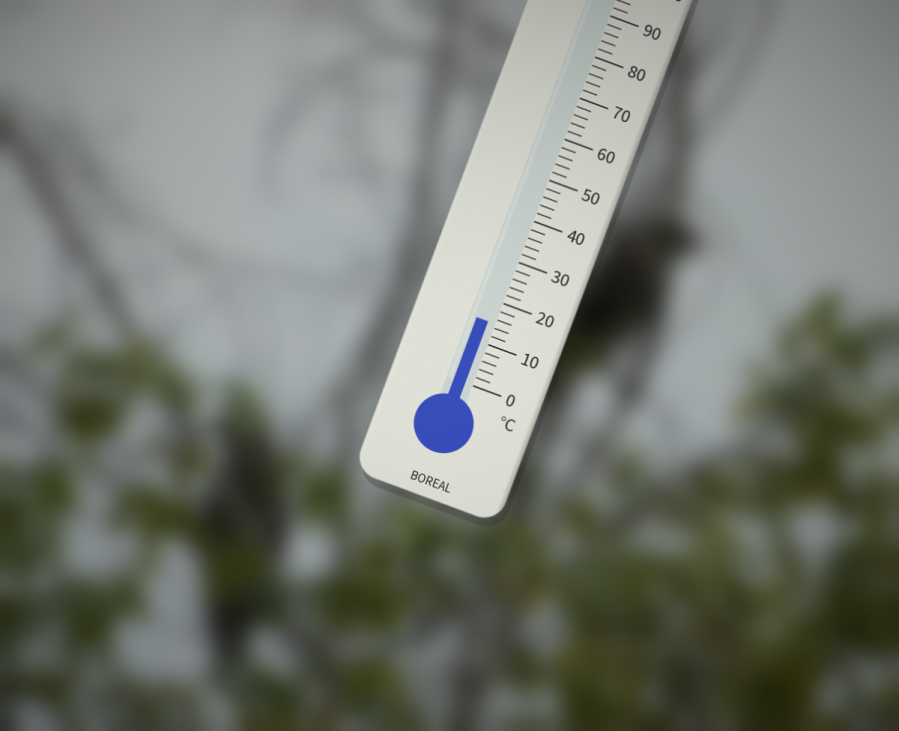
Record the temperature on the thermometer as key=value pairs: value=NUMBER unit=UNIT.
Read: value=15 unit=°C
